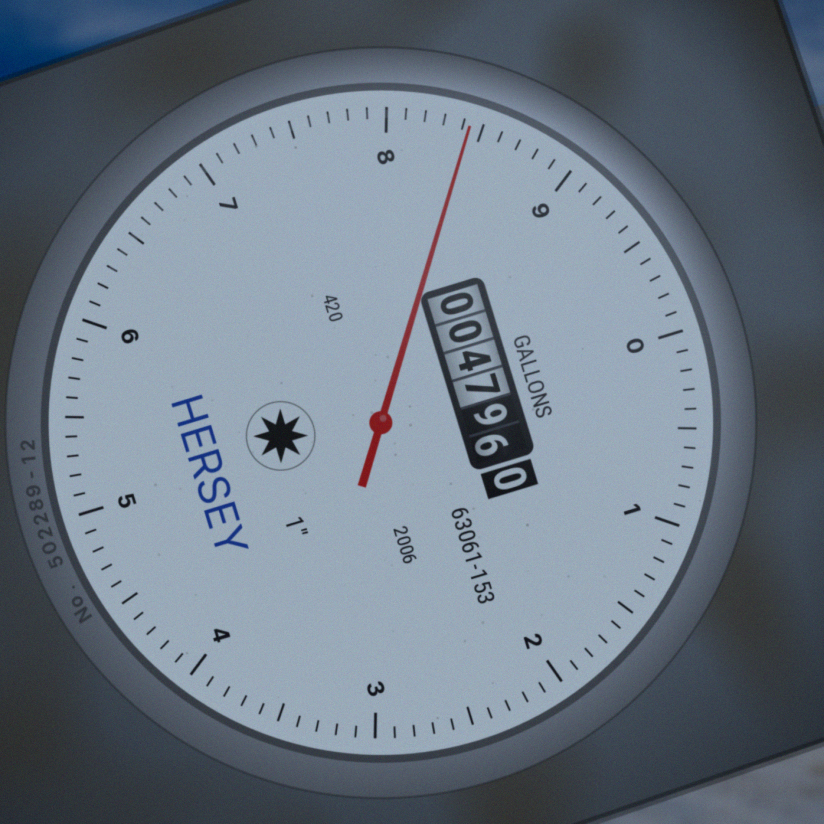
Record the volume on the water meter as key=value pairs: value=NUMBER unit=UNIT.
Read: value=47958.4 unit=gal
